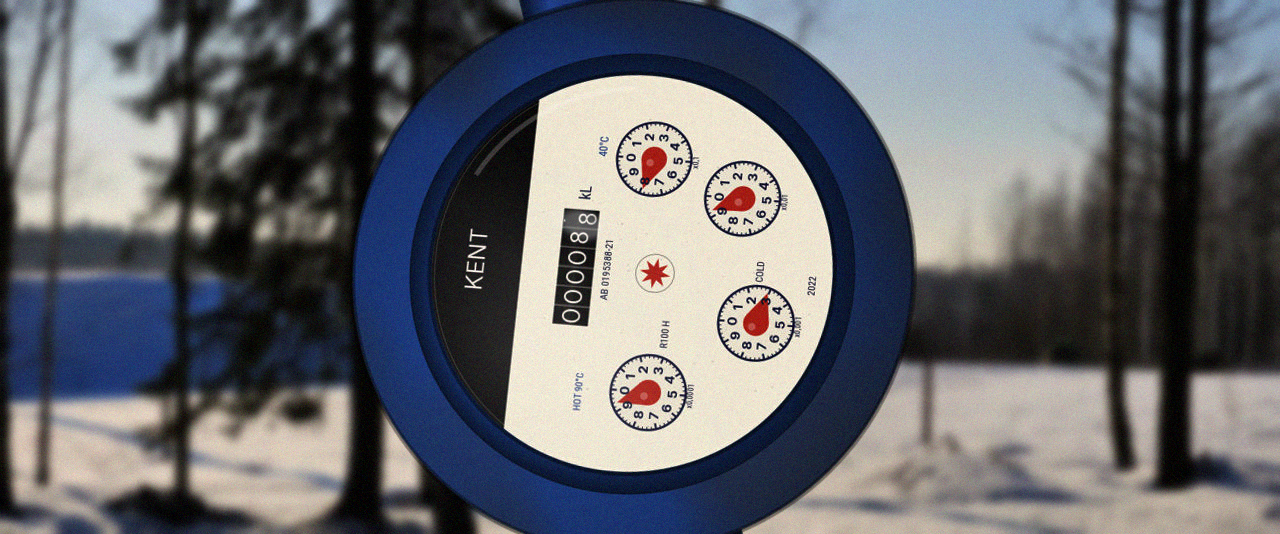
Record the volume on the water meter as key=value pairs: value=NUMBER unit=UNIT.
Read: value=87.7929 unit=kL
